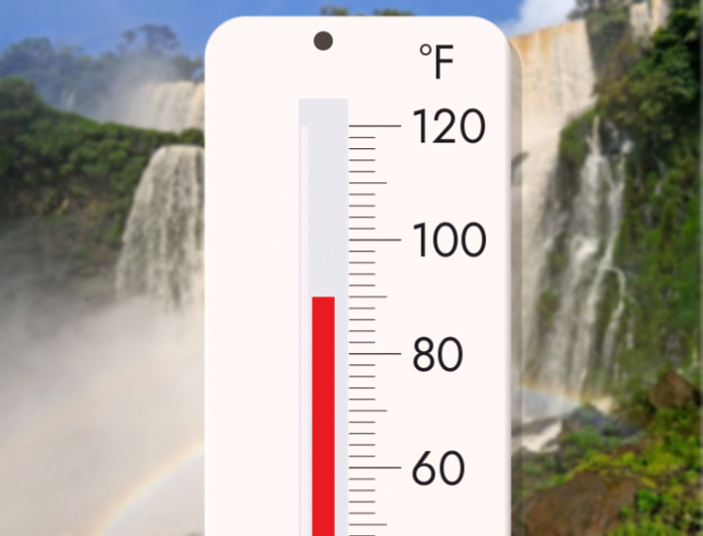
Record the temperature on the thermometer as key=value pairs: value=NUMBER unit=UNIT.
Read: value=90 unit=°F
